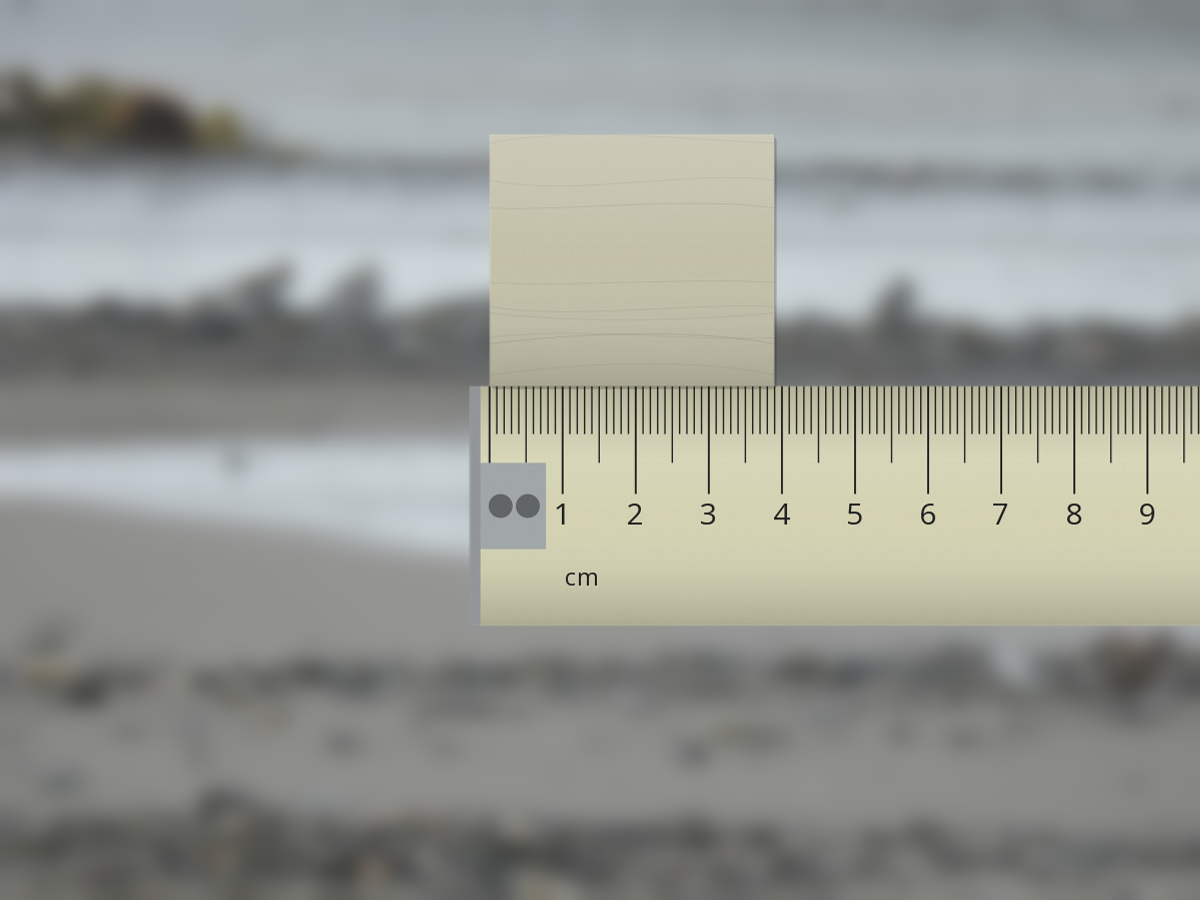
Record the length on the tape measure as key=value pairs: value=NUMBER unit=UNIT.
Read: value=3.9 unit=cm
